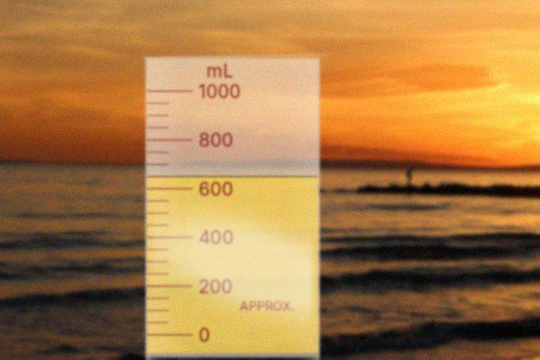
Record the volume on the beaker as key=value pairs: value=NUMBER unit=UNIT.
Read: value=650 unit=mL
